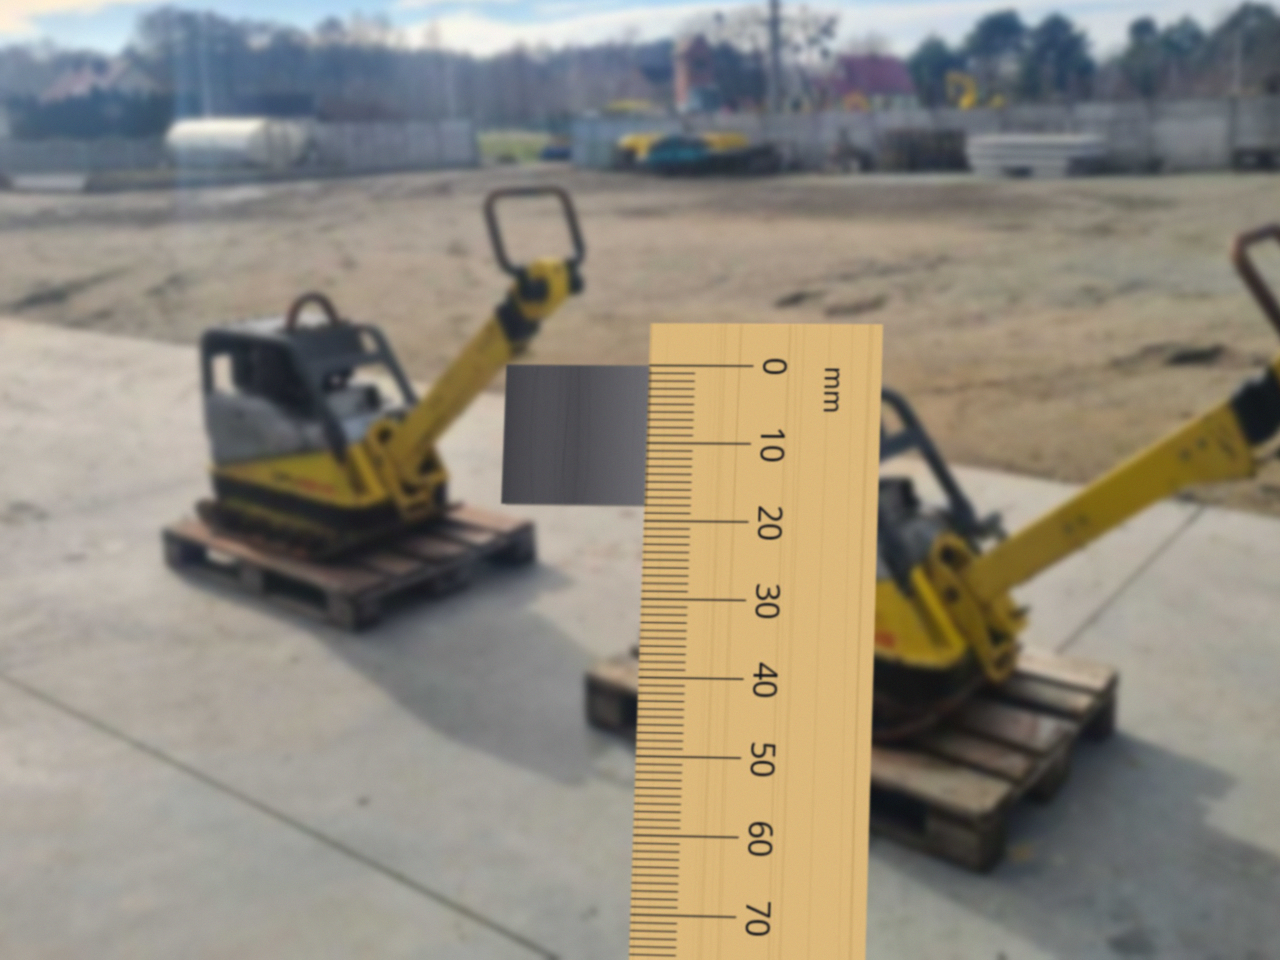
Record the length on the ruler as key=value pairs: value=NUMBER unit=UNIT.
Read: value=18 unit=mm
